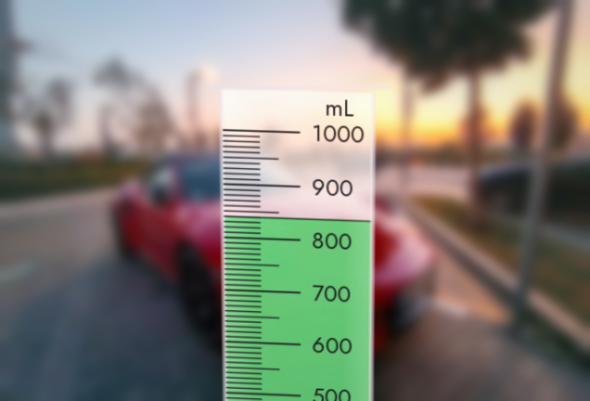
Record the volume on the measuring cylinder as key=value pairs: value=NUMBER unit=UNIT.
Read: value=840 unit=mL
